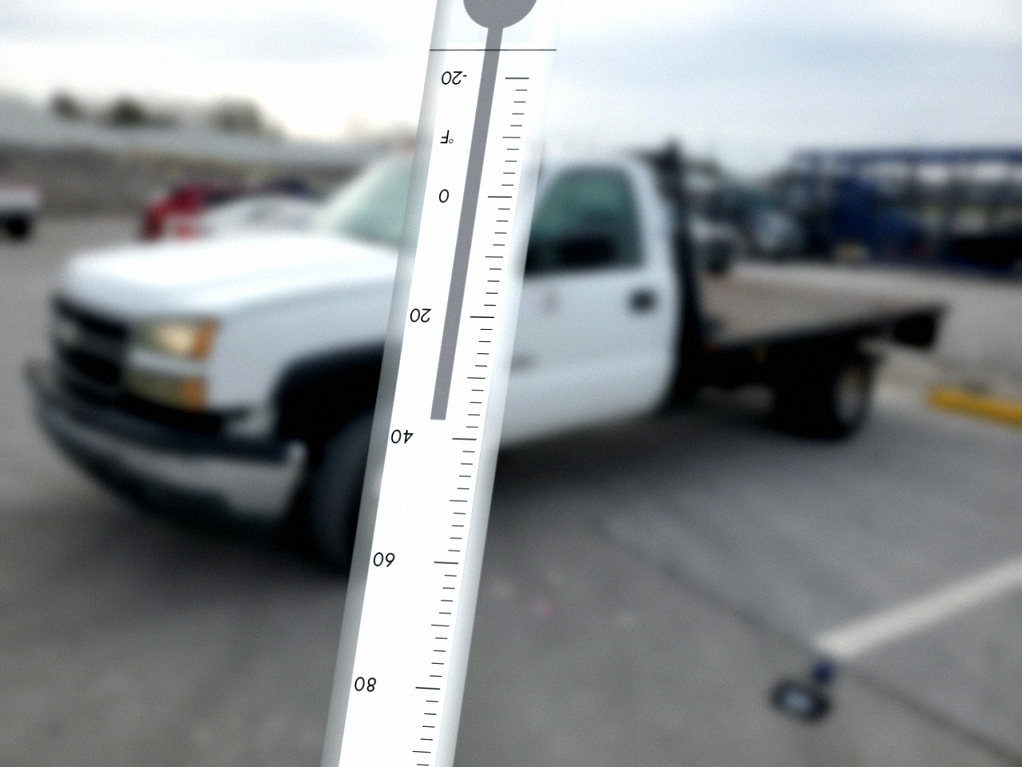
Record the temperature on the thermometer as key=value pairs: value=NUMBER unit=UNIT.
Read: value=37 unit=°F
